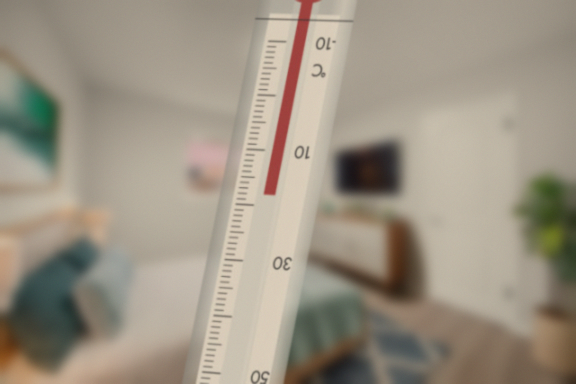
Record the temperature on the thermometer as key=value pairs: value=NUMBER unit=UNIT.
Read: value=18 unit=°C
